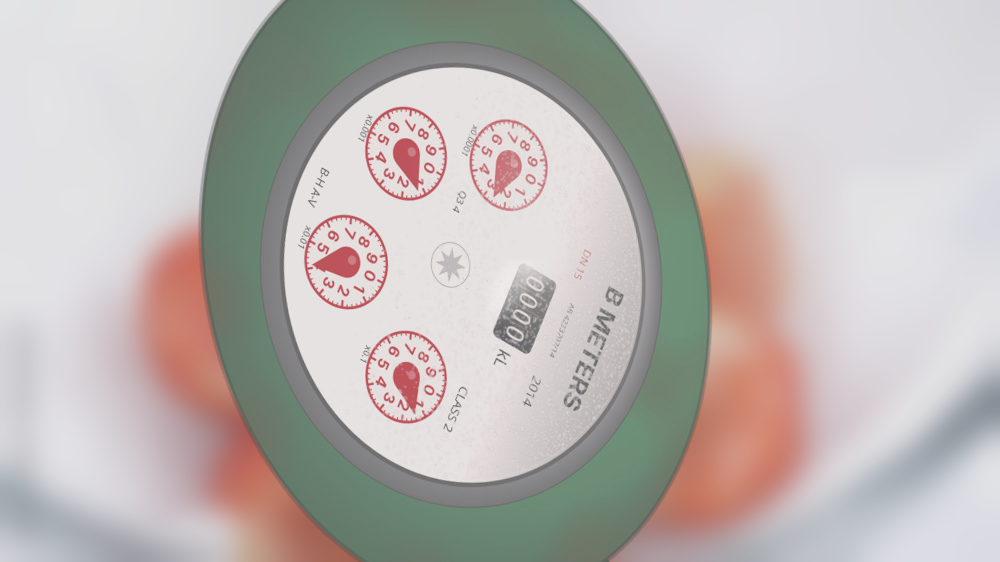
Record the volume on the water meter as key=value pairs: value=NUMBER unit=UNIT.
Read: value=0.1412 unit=kL
